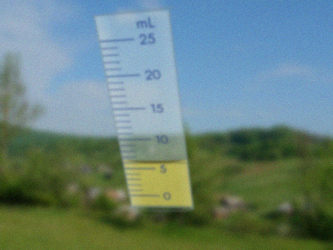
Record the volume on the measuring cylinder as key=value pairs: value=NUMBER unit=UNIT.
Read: value=6 unit=mL
